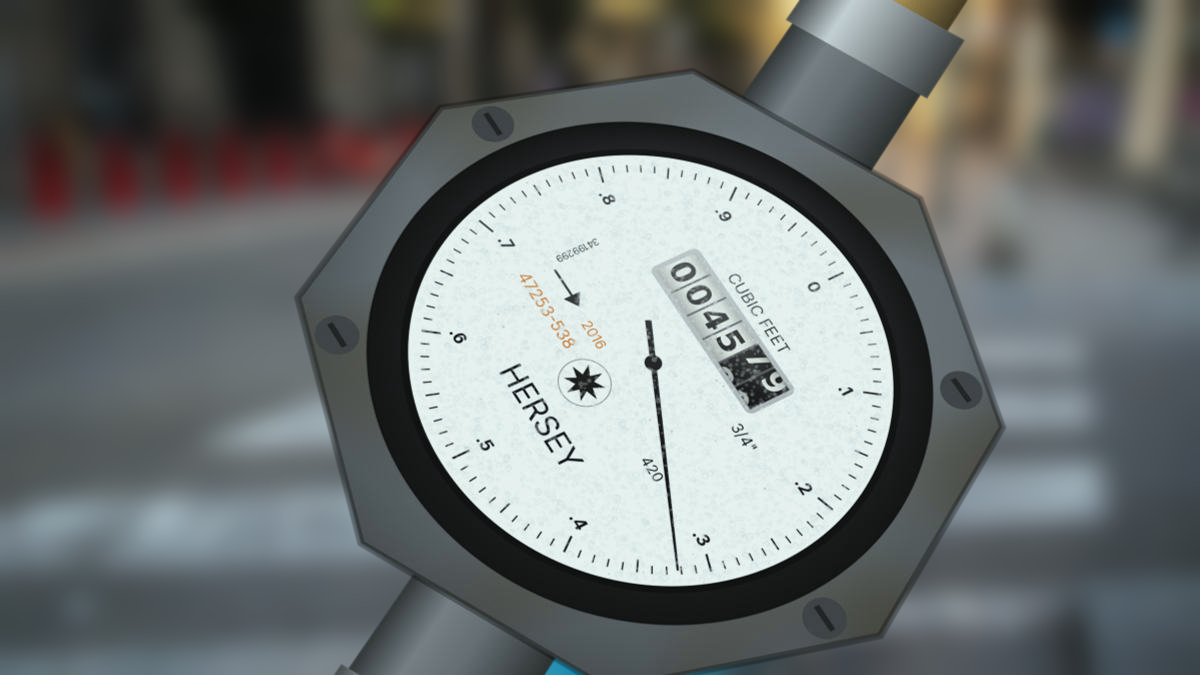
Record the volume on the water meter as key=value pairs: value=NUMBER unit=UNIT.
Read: value=4579.32 unit=ft³
